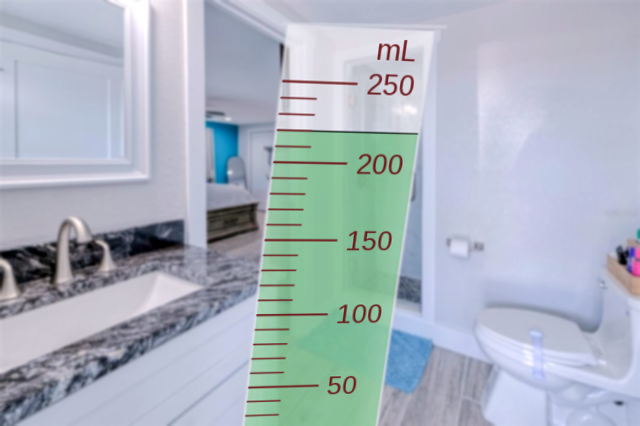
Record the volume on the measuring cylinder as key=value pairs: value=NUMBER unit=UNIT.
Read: value=220 unit=mL
